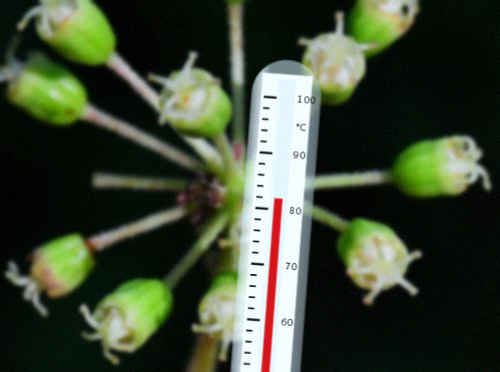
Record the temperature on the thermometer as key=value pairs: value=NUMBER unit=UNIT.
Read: value=82 unit=°C
